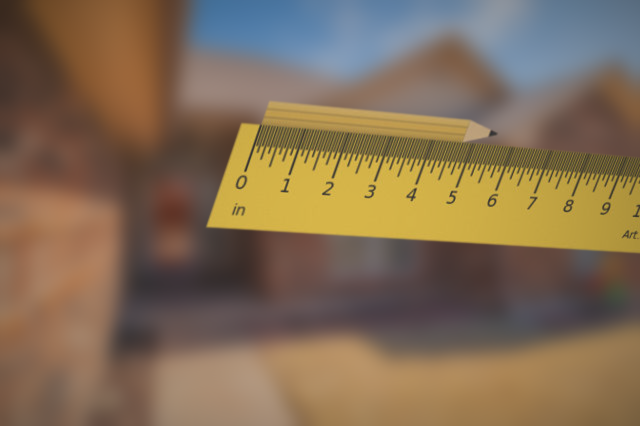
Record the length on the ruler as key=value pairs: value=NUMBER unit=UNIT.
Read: value=5.5 unit=in
